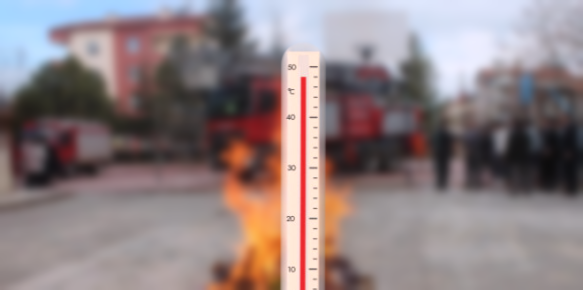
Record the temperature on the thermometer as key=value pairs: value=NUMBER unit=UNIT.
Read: value=48 unit=°C
